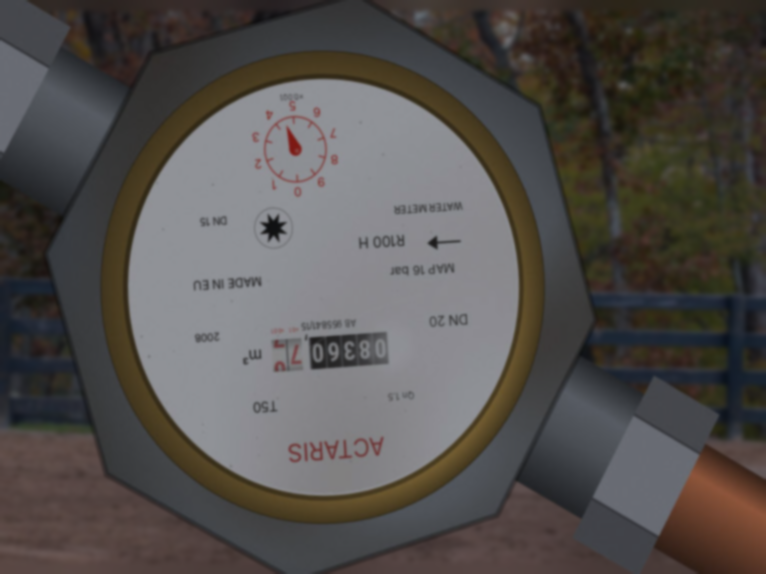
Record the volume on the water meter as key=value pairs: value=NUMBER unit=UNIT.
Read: value=8360.764 unit=m³
